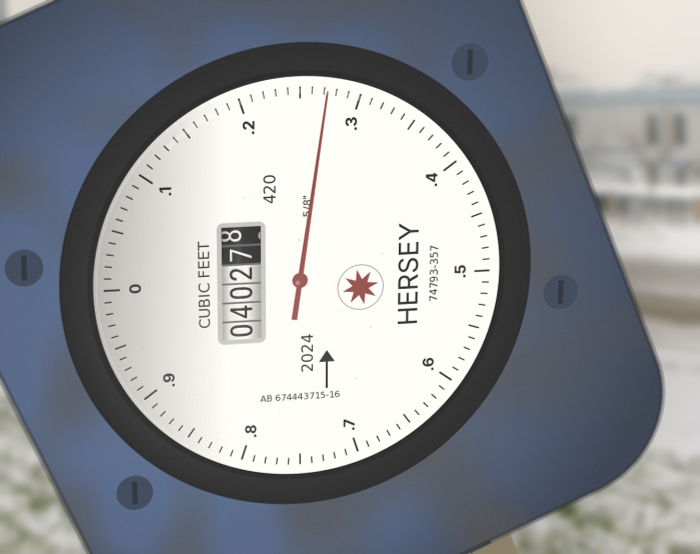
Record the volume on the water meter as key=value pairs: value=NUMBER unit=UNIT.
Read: value=40278.27 unit=ft³
